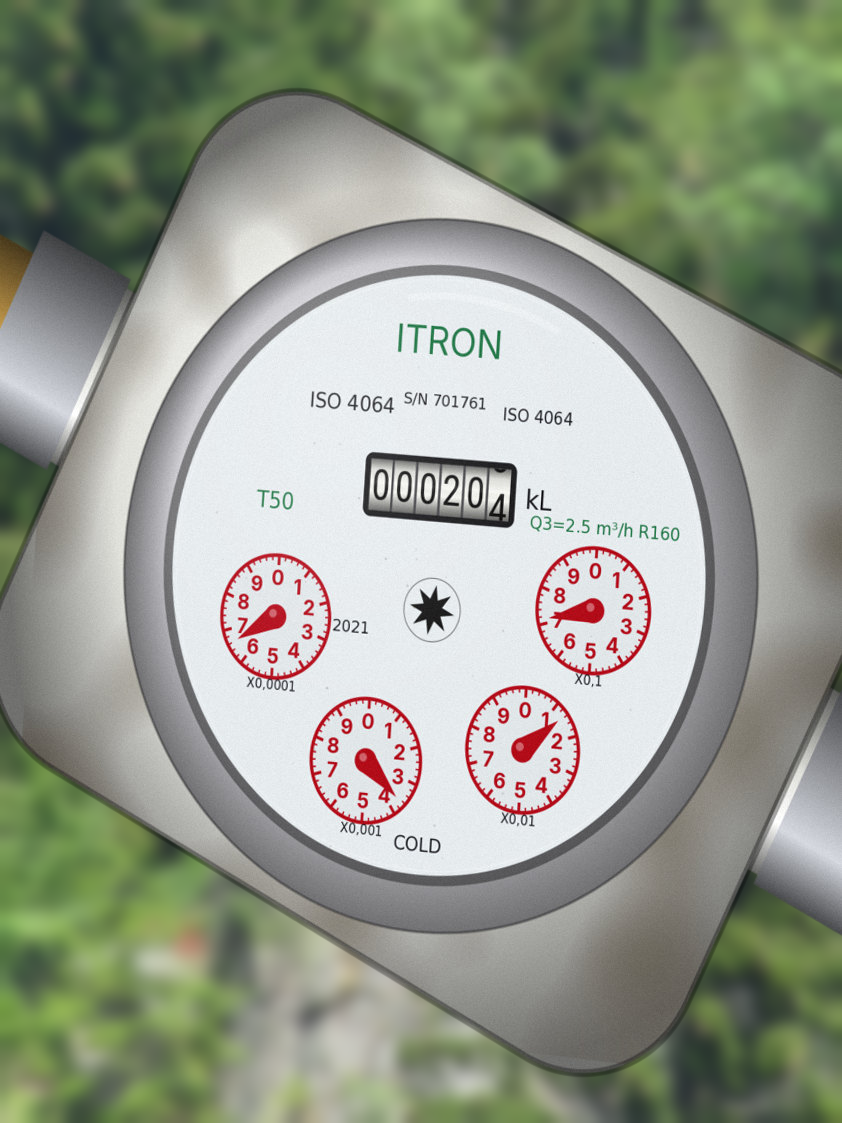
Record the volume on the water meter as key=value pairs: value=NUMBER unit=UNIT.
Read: value=203.7136 unit=kL
